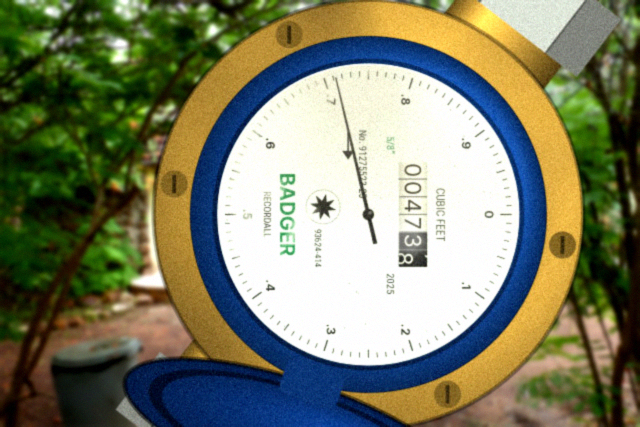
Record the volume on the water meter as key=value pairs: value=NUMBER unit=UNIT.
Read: value=4737.71 unit=ft³
